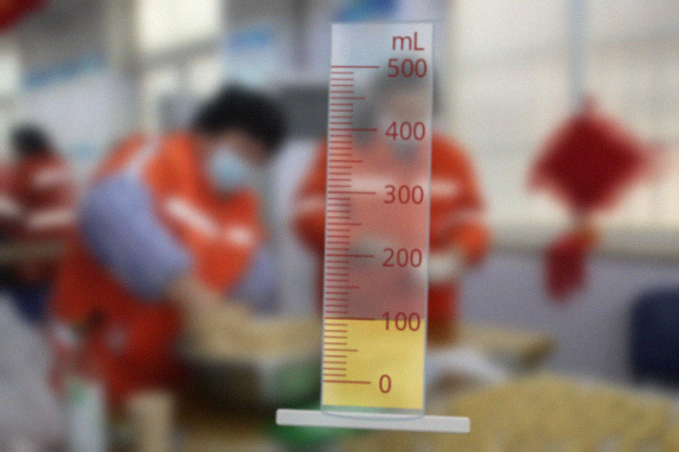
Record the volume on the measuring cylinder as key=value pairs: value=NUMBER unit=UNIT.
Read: value=100 unit=mL
